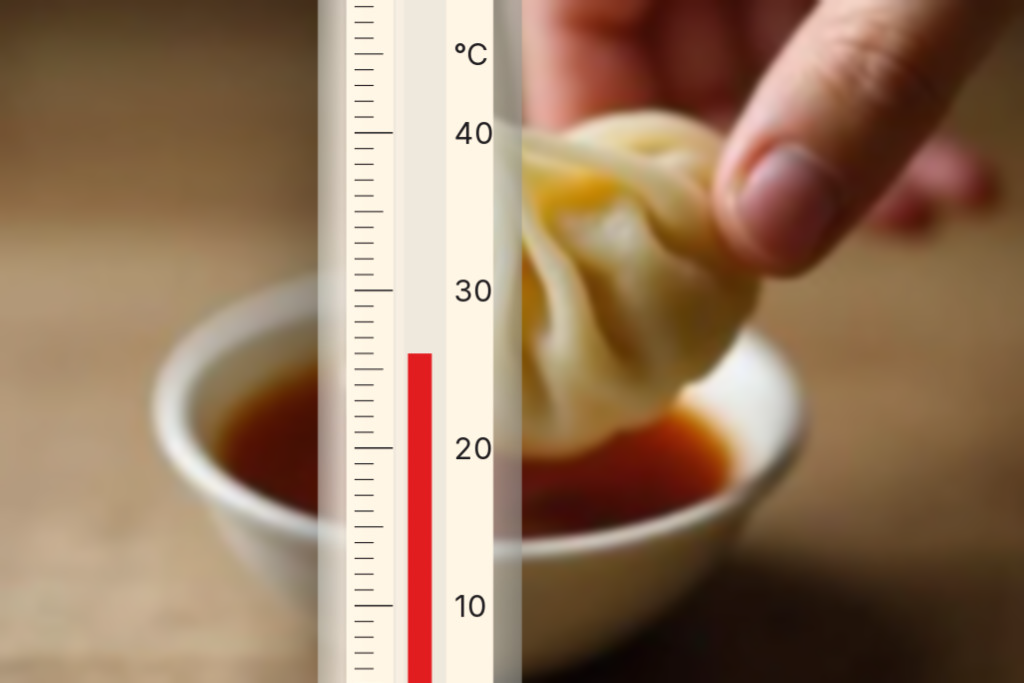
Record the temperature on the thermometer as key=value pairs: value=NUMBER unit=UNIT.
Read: value=26 unit=°C
